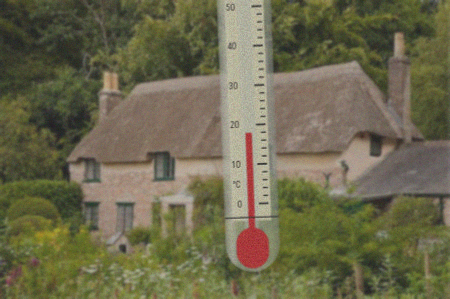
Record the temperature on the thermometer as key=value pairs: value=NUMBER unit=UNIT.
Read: value=18 unit=°C
